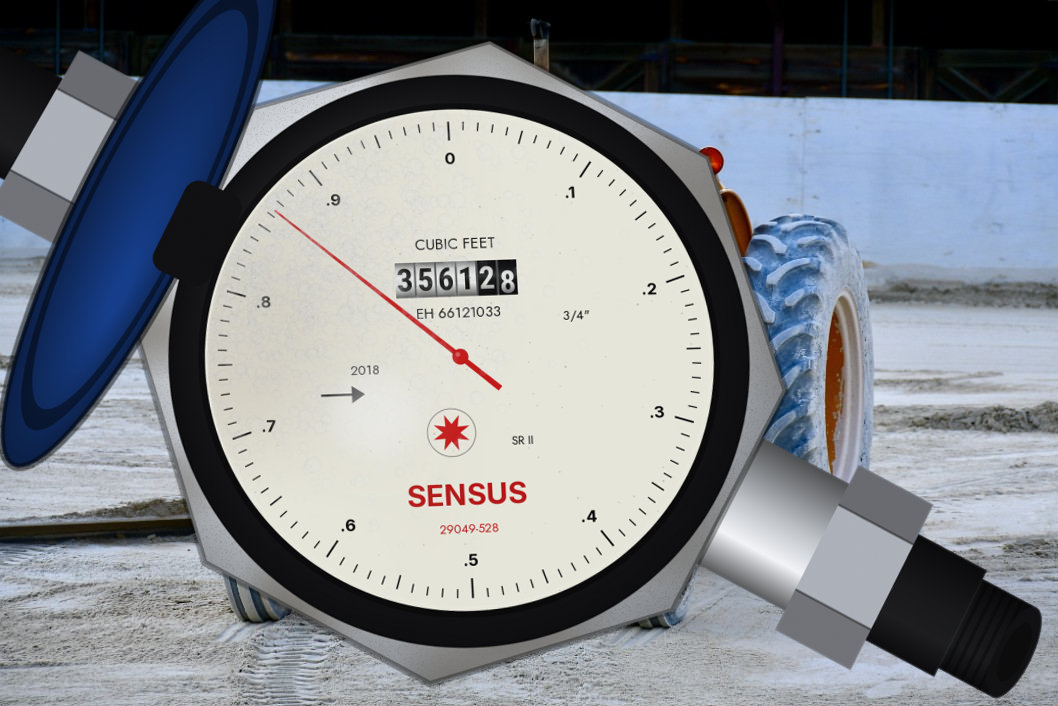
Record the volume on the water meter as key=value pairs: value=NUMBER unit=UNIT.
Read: value=356127.86 unit=ft³
